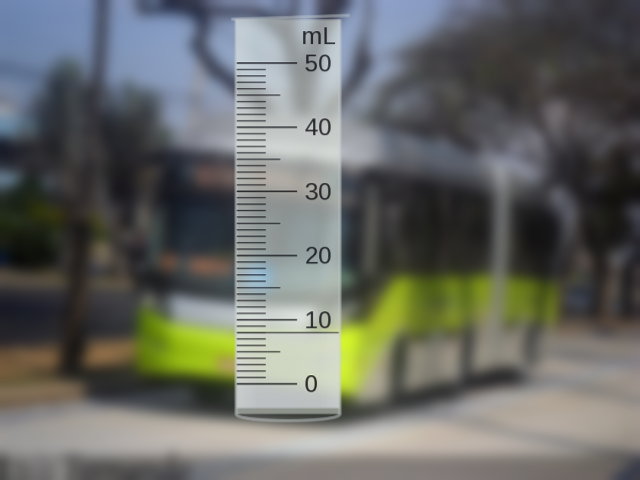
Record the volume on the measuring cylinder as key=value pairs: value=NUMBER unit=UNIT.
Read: value=8 unit=mL
